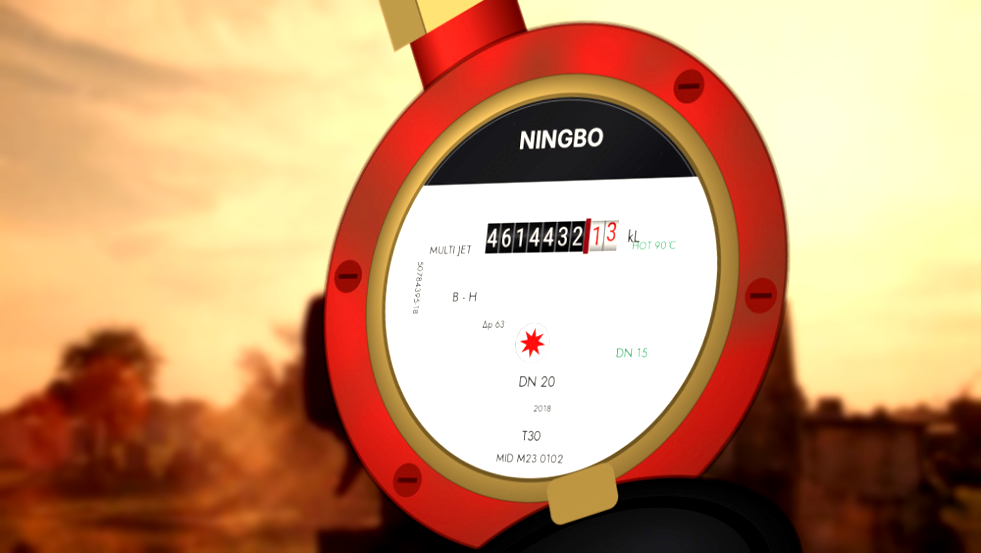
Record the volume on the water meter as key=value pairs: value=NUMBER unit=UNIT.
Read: value=4614432.13 unit=kL
